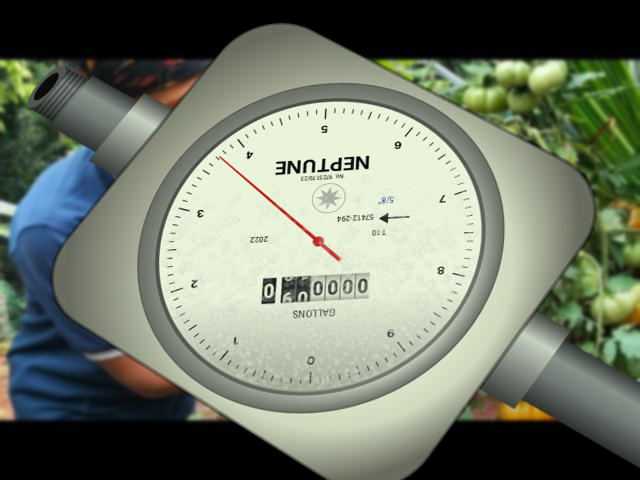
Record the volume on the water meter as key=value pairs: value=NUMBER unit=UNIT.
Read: value=93.7 unit=gal
